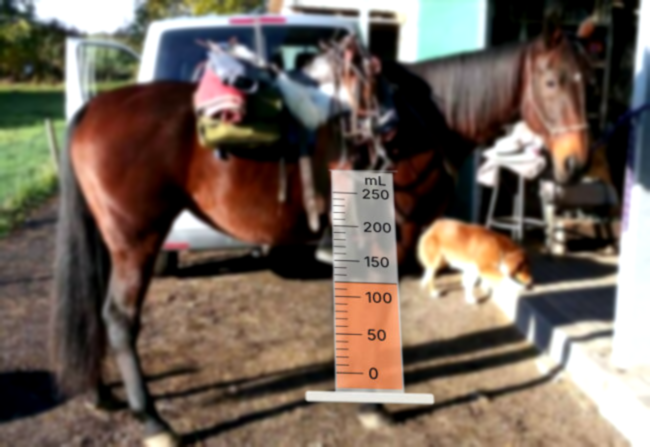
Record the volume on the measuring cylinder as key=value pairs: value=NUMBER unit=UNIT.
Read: value=120 unit=mL
